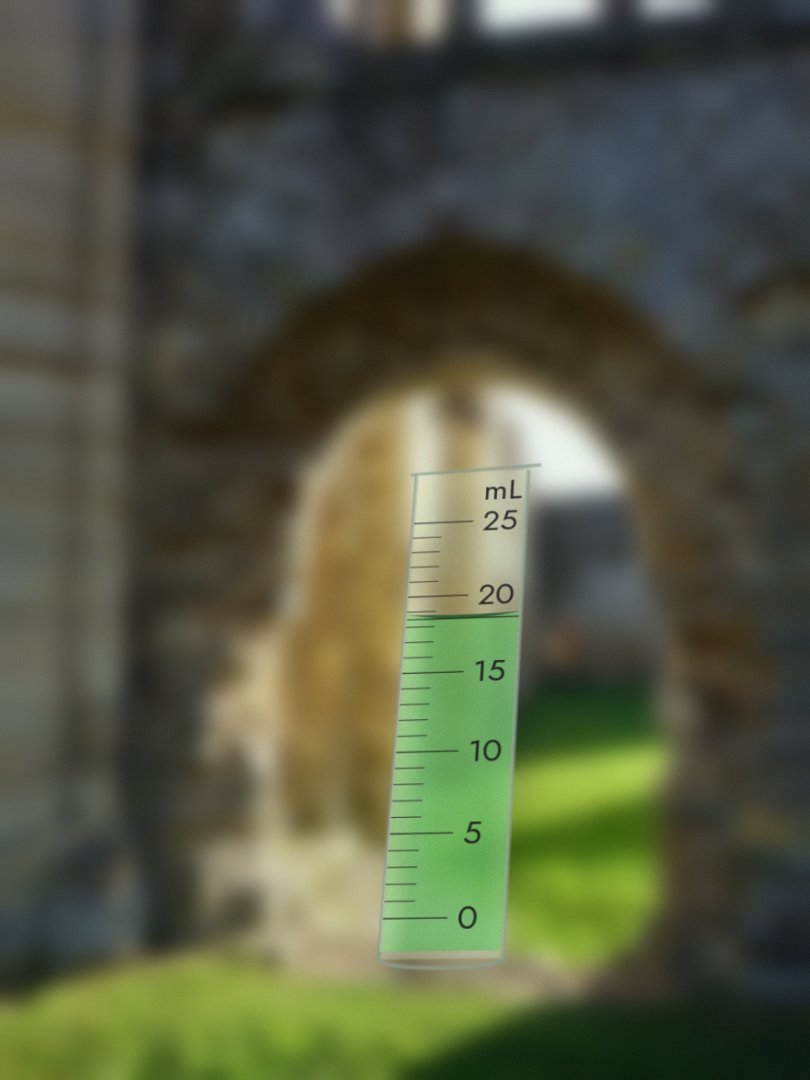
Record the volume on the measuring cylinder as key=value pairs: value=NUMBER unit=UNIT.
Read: value=18.5 unit=mL
